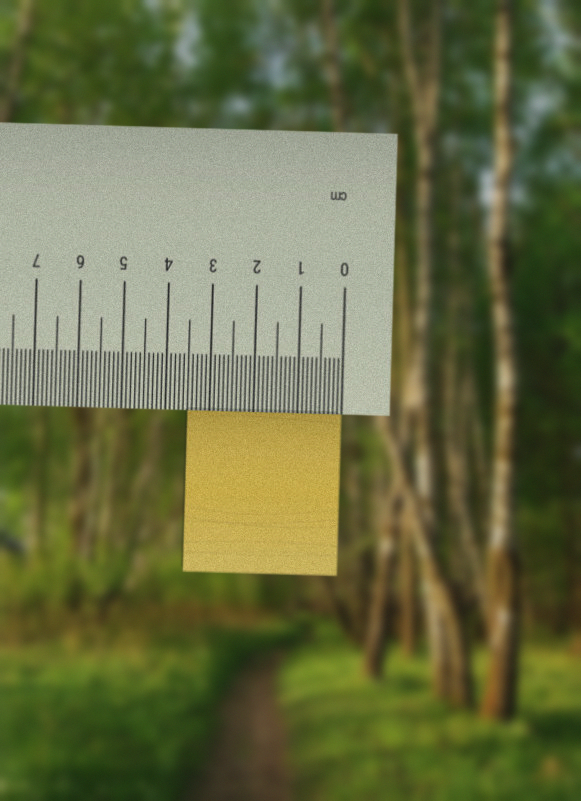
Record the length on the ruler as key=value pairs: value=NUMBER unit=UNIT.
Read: value=3.5 unit=cm
